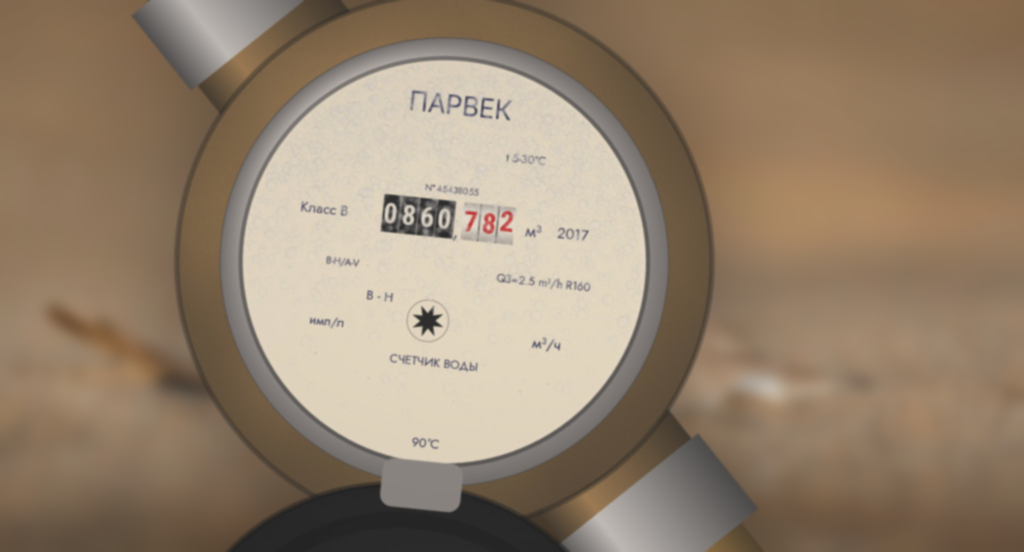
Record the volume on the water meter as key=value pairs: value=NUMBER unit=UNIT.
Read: value=860.782 unit=m³
